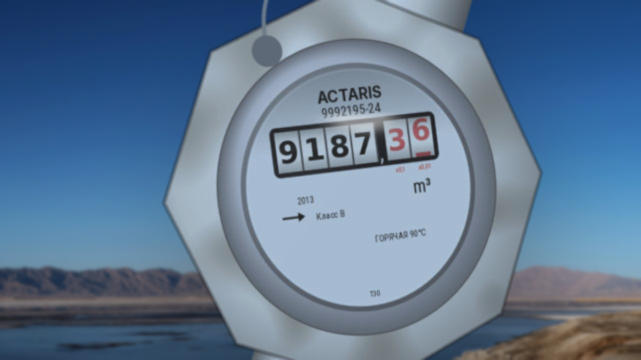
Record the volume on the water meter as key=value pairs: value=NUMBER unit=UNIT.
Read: value=9187.36 unit=m³
